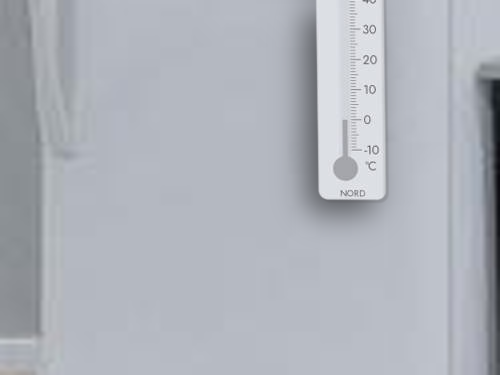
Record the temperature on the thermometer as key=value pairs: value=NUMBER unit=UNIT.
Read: value=0 unit=°C
